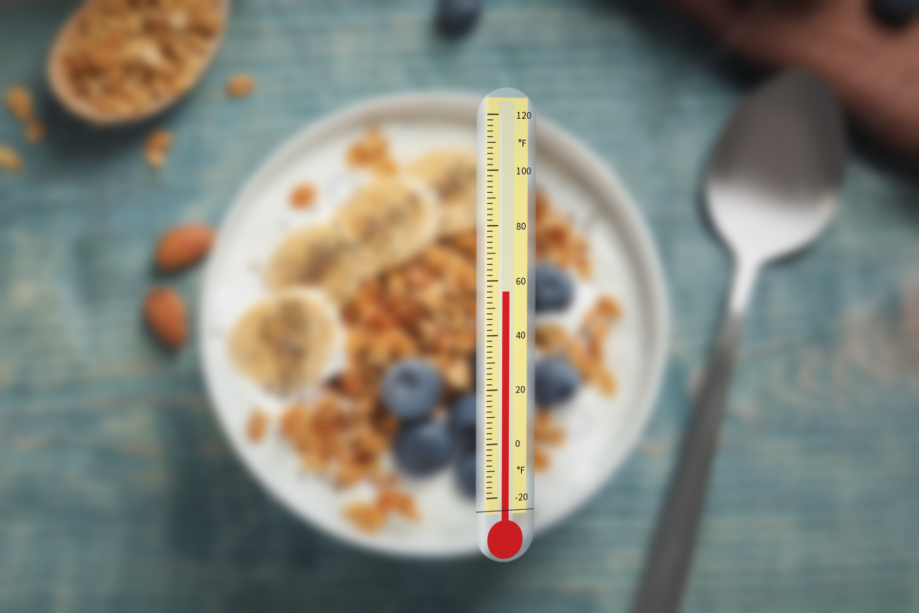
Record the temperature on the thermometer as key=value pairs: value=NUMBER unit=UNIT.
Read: value=56 unit=°F
